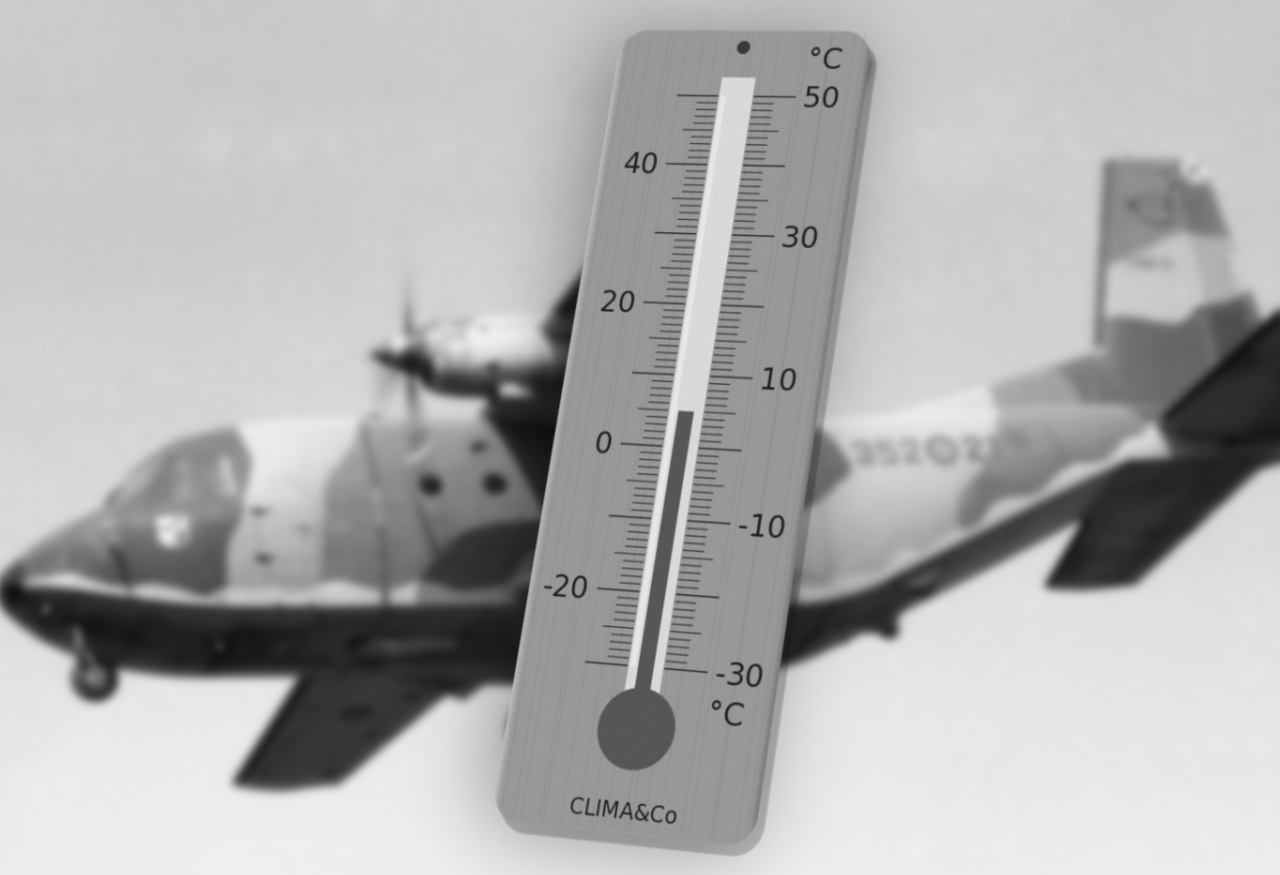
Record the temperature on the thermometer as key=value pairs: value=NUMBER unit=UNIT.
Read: value=5 unit=°C
